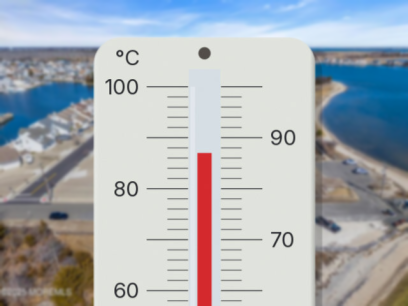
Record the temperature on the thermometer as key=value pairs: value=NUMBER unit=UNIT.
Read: value=87 unit=°C
